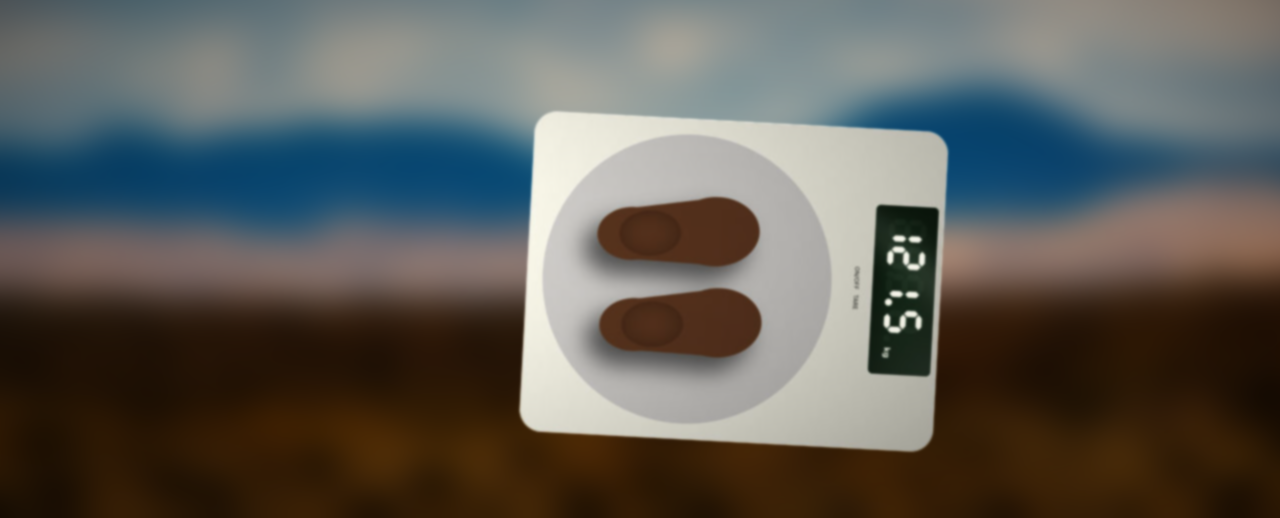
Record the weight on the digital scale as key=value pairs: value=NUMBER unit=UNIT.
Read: value=121.5 unit=kg
